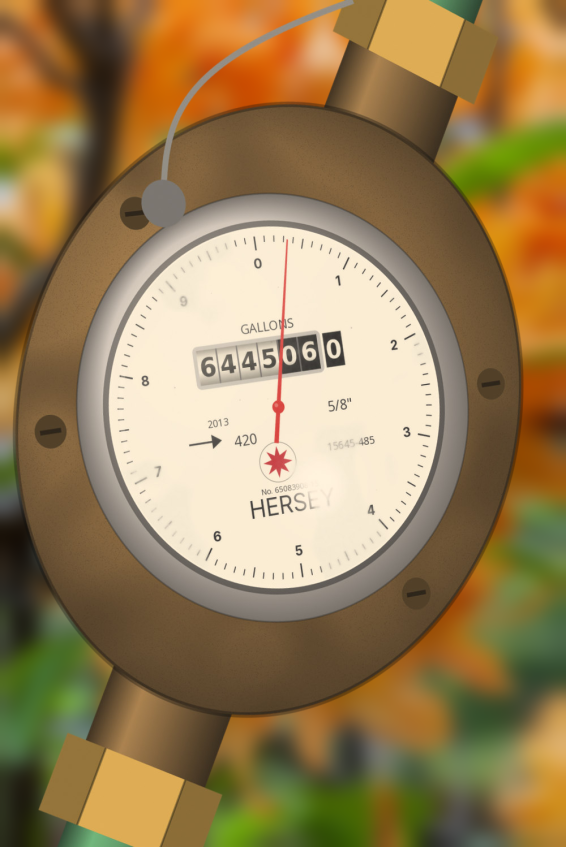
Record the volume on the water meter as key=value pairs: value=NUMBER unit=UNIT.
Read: value=6445060.3 unit=gal
